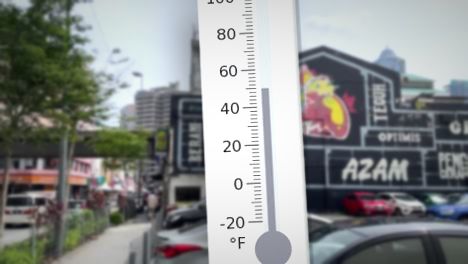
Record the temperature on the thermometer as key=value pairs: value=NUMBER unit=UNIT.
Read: value=50 unit=°F
